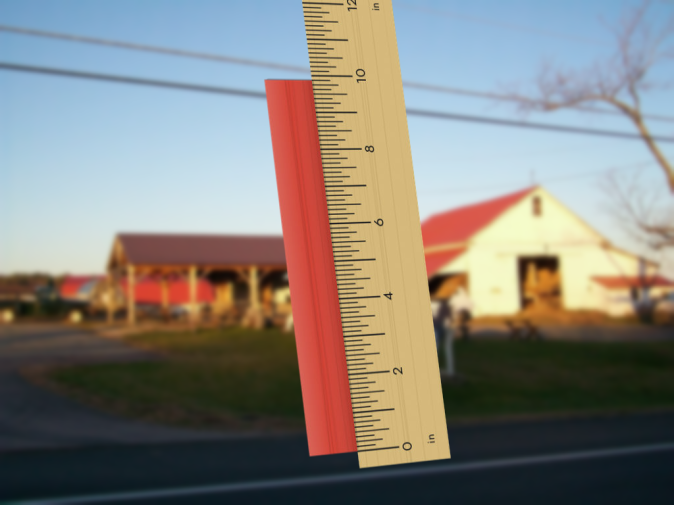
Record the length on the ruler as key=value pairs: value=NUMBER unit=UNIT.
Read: value=9.875 unit=in
